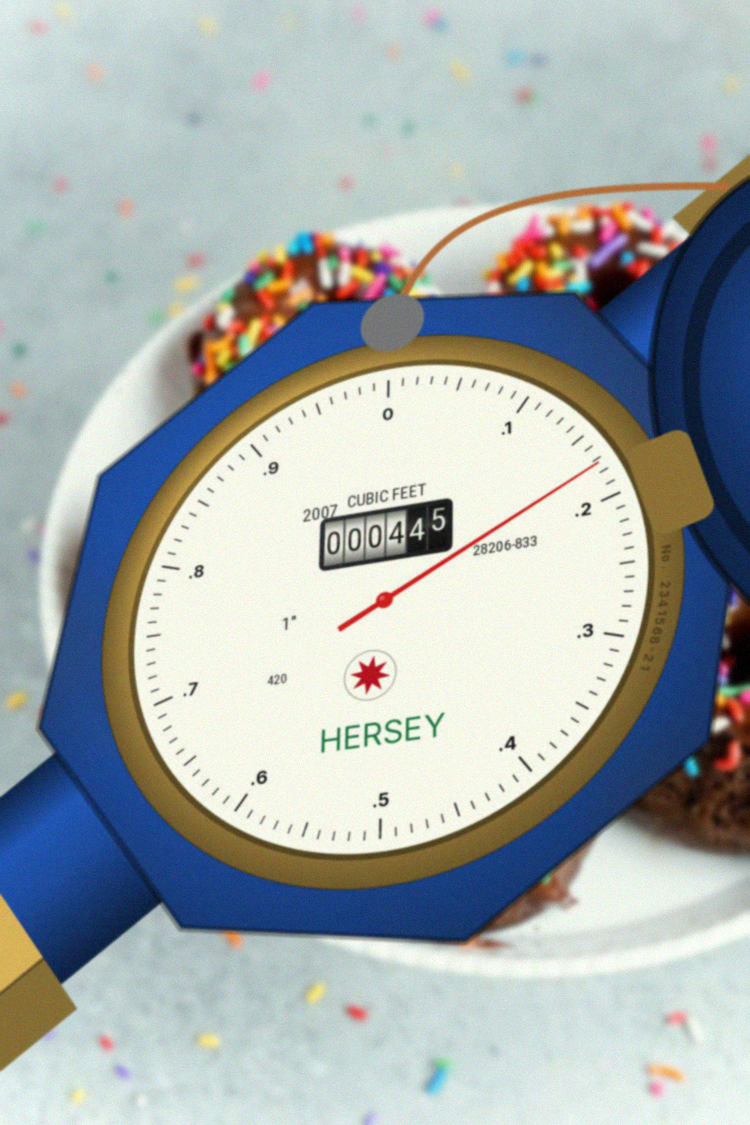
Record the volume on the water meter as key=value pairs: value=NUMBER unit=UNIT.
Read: value=445.17 unit=ft³
